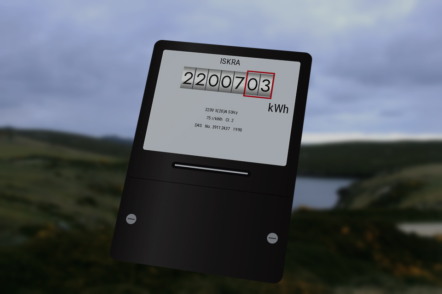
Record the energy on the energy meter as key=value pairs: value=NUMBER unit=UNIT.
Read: value=22007.03 unit=kWh
